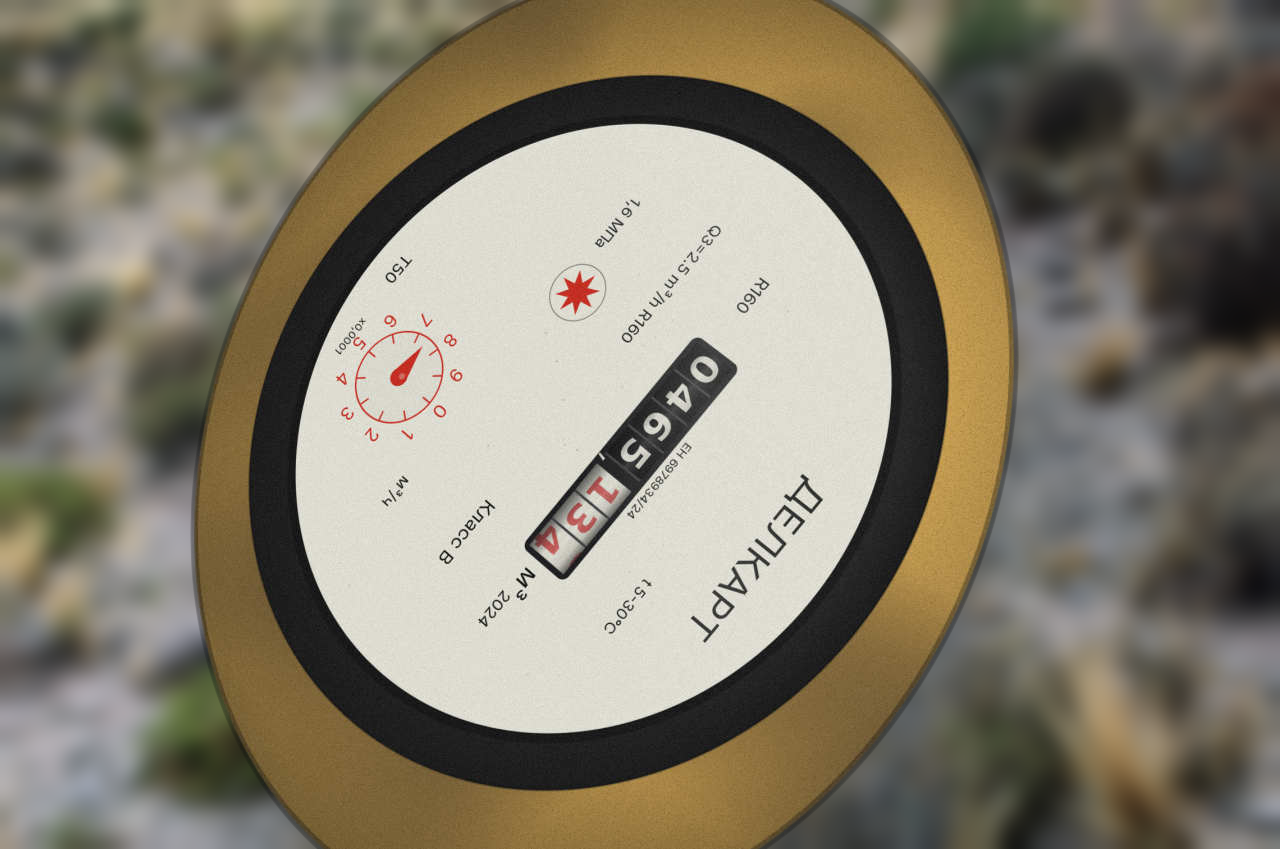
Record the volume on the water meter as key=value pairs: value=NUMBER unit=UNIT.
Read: value=465.1337 unit=m³
